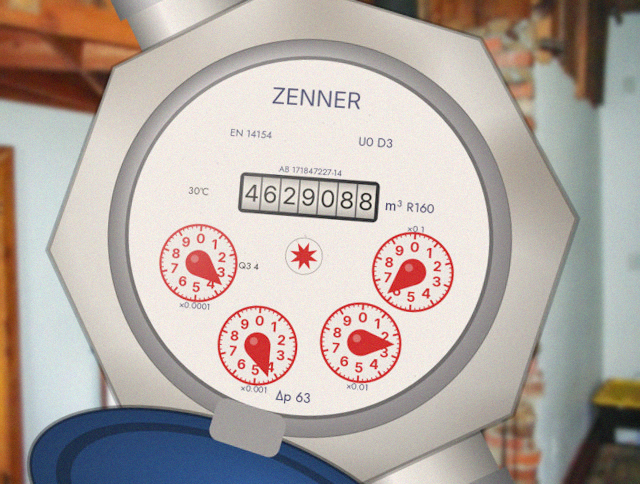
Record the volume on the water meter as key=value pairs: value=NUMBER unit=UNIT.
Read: value=4629088.6243 unit=m³
